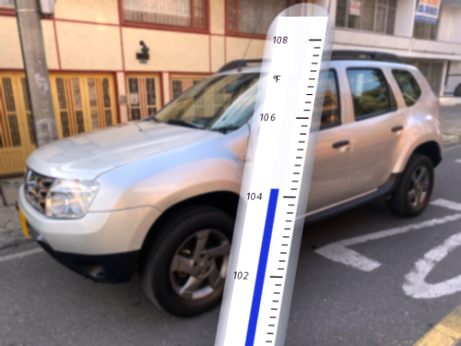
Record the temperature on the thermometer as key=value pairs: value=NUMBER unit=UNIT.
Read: value=104.2 unit=°F
